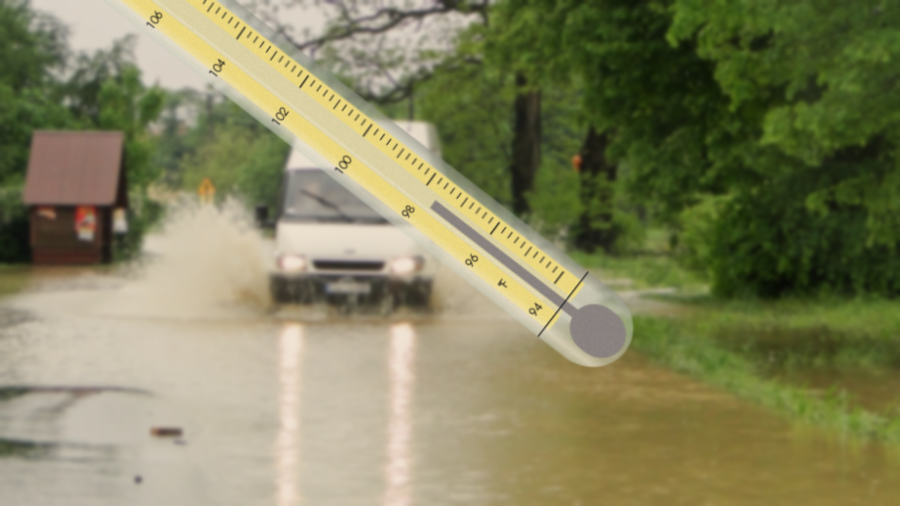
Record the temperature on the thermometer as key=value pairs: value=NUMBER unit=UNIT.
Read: value=97.6 unit=°F
